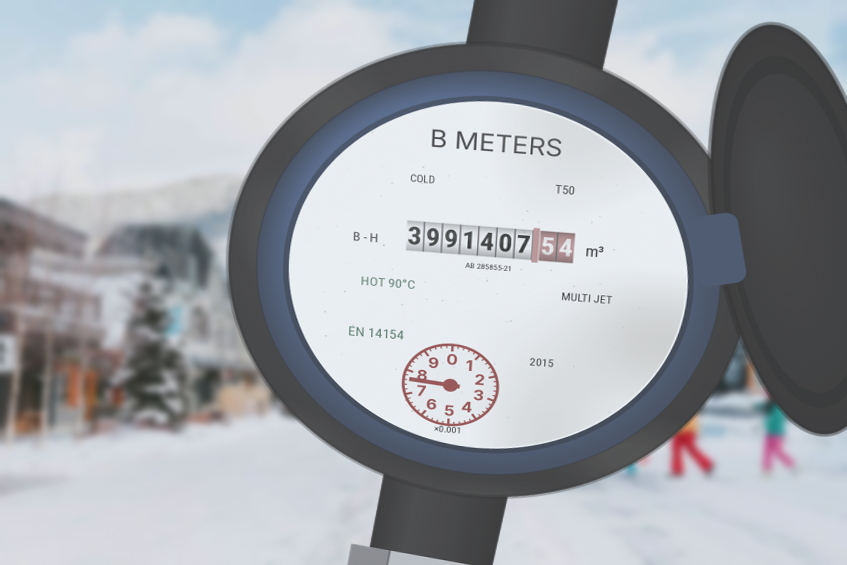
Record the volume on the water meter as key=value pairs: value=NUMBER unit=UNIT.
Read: value=3991407.547 unit=m³
